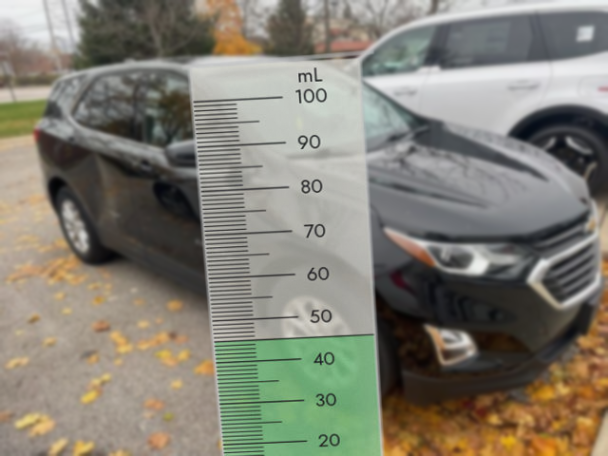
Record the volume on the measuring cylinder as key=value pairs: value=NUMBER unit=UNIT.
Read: value=45 unit=mL
